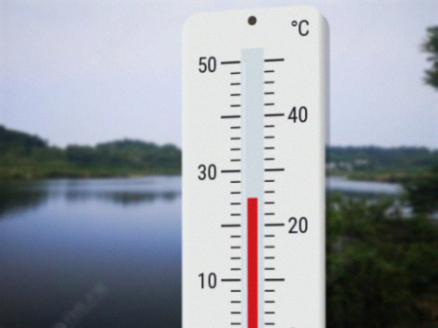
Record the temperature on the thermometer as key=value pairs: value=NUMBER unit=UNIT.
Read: value=25 unit=°C
